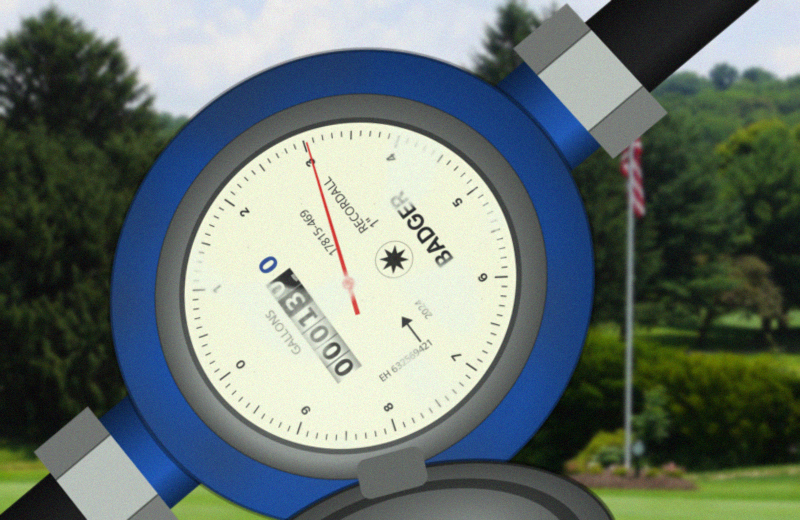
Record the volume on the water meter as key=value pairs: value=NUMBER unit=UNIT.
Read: value=1303.0 unit=gal
